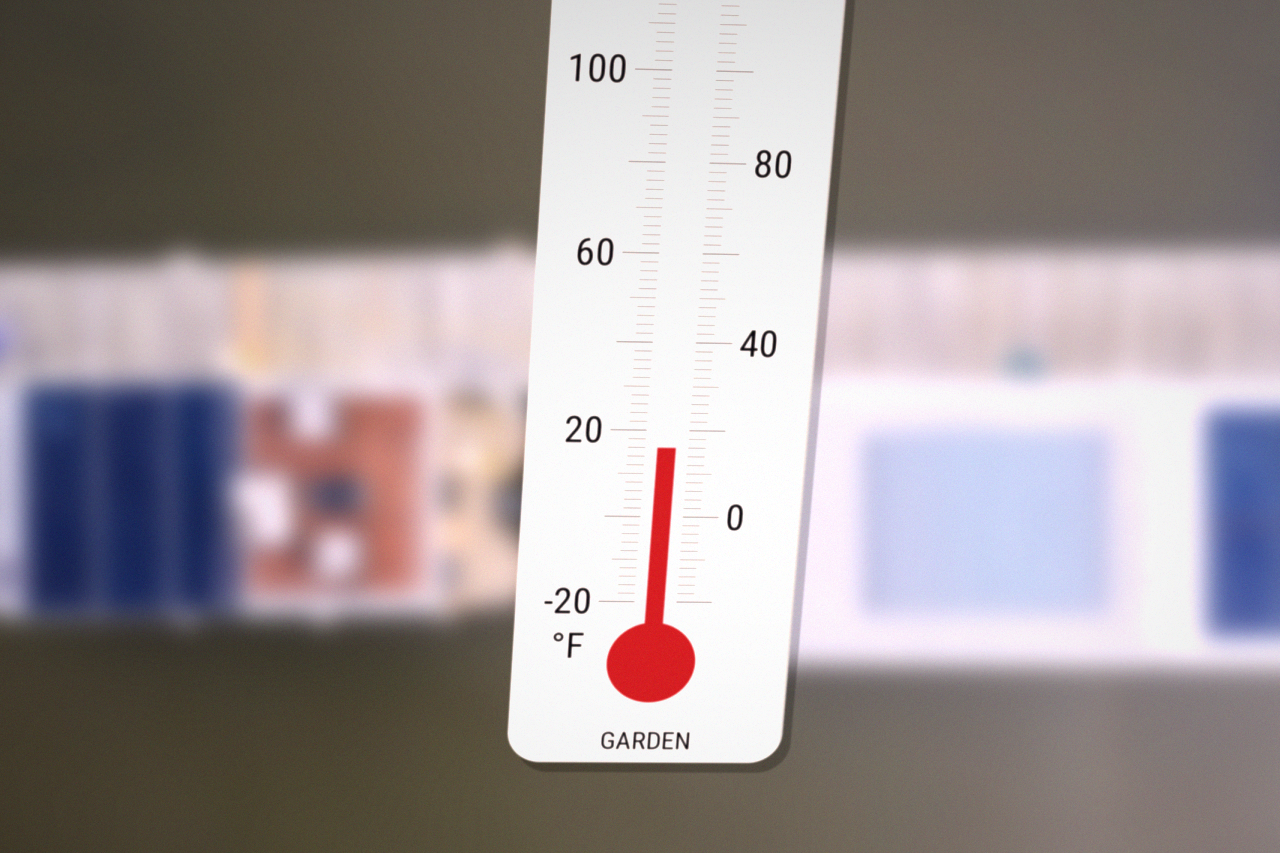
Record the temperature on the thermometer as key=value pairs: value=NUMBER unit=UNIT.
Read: value=16 unit=°F
